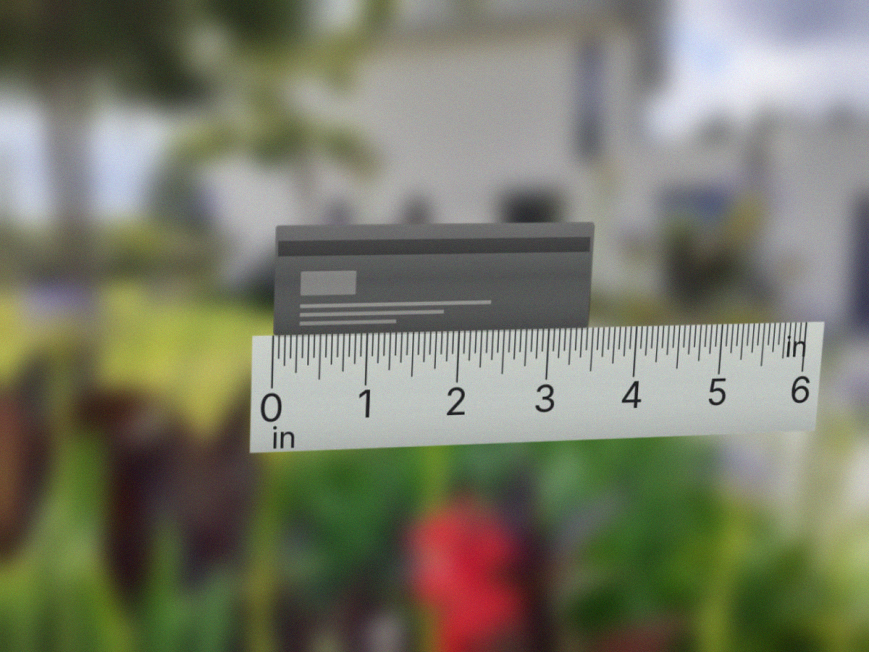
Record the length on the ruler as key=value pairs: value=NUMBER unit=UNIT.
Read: value=3.4375 unit=in
